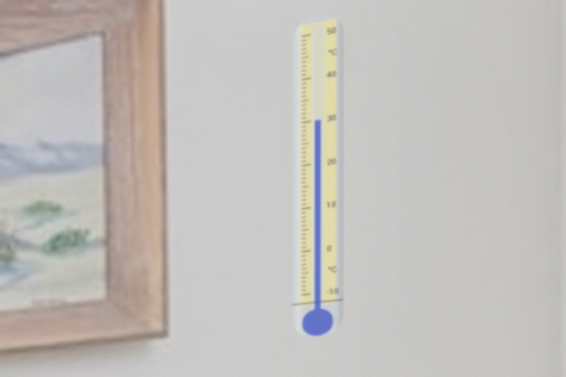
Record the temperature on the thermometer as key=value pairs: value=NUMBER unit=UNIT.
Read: value=30 unit=°C
